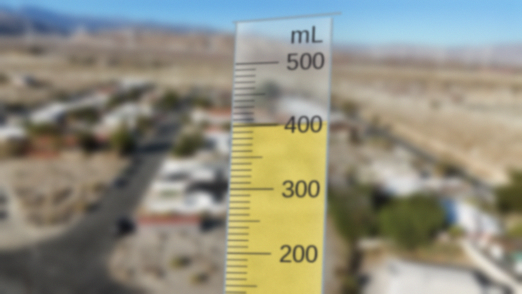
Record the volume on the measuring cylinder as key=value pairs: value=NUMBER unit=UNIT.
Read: value=400 unit=mL
